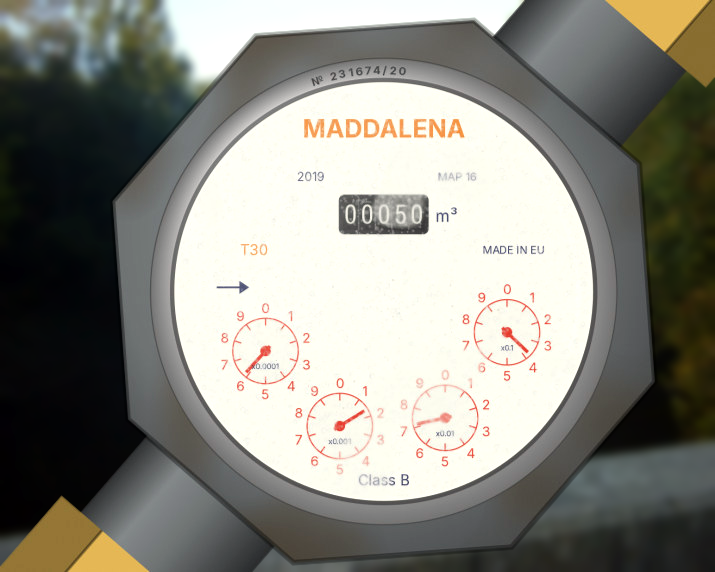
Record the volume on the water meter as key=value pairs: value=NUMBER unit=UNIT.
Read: value=50.3716 unit=m³
